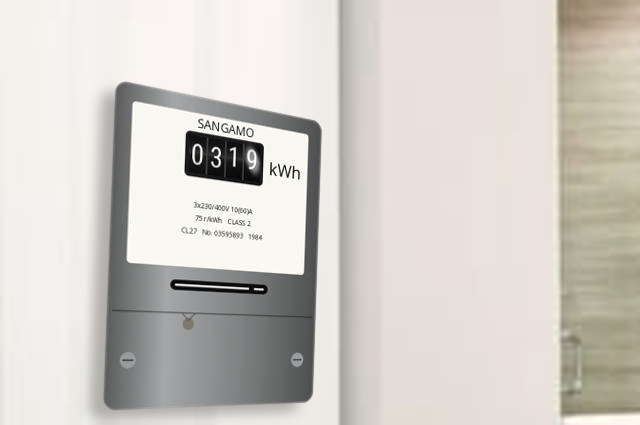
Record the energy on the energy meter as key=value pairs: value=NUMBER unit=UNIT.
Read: value=319 unit=kWh
